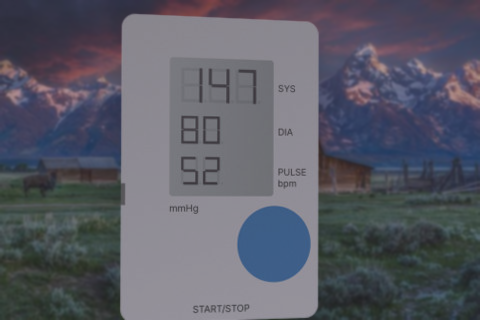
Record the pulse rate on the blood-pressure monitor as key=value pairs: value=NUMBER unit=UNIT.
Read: value=52 unit=bpm
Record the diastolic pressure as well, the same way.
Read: value=80 unit=mmHg
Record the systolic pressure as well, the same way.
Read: value=147 unit=mmHg
